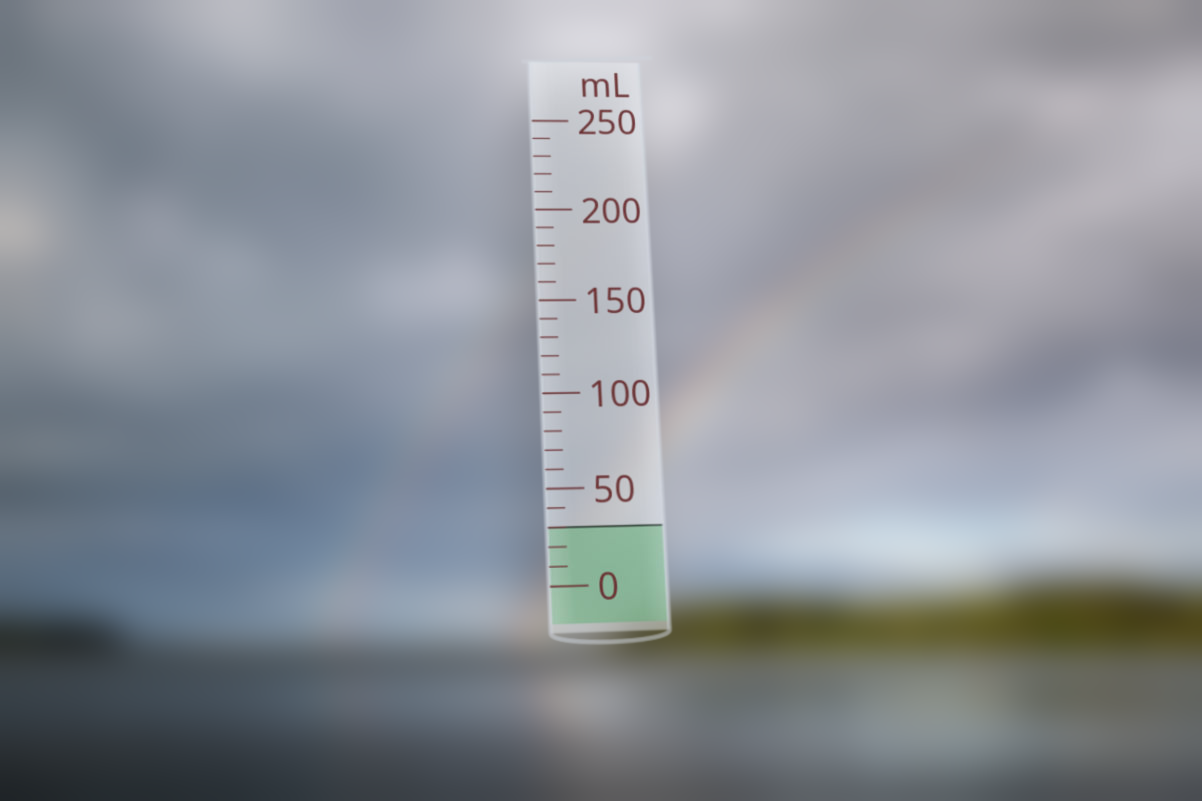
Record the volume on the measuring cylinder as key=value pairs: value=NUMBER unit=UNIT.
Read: value=30 unit=mL
